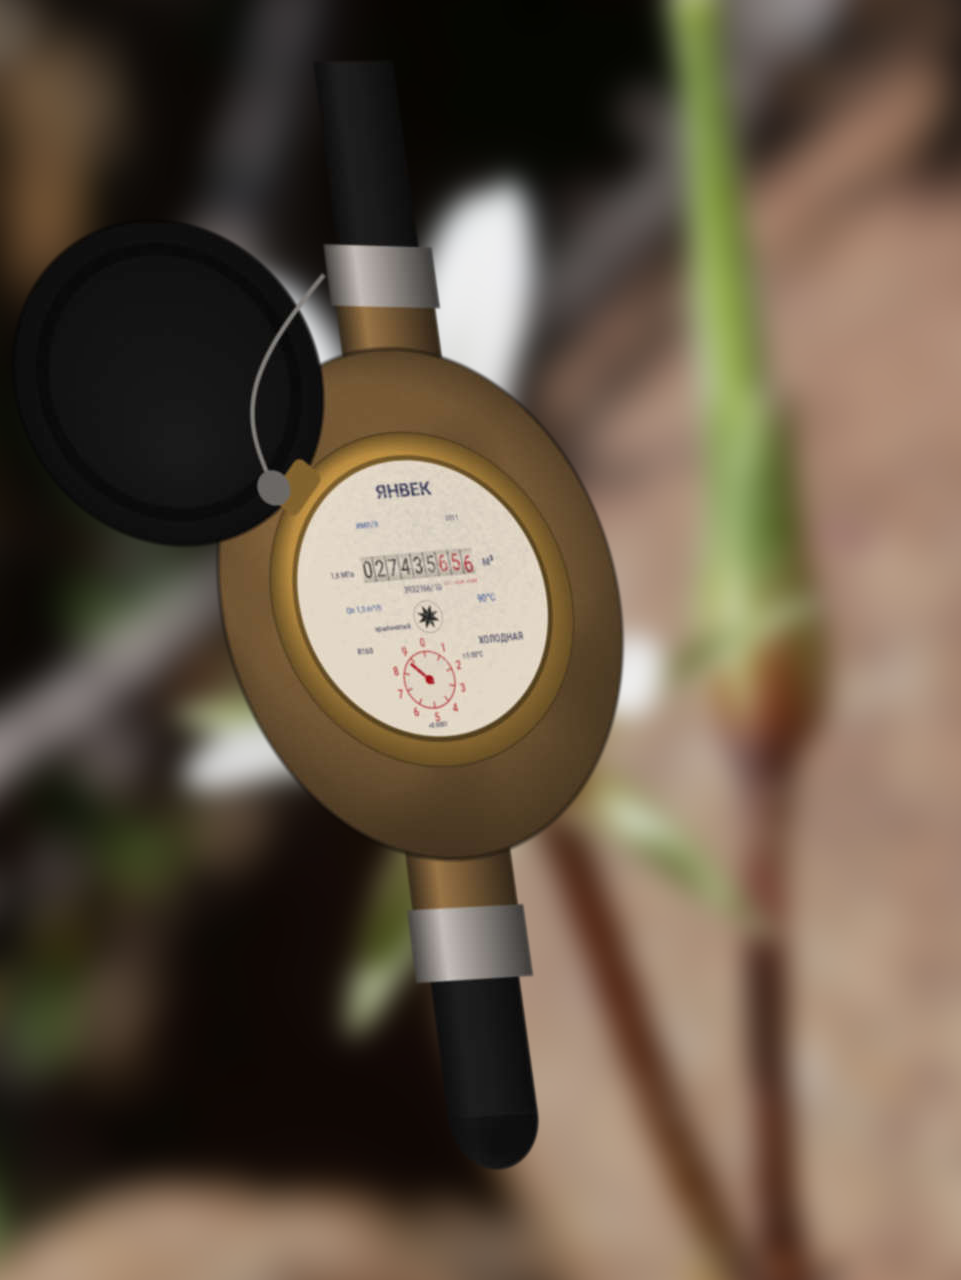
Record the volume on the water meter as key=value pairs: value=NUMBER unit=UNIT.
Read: value=27435.6558 unit=m³
